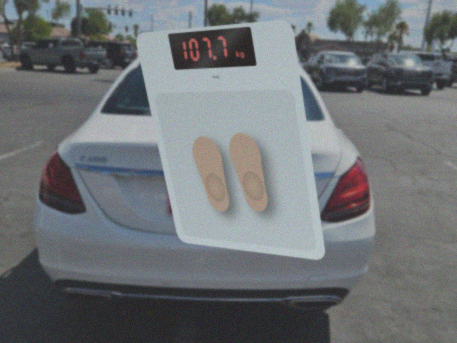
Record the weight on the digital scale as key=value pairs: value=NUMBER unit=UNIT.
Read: value=107.7 unit=kg
